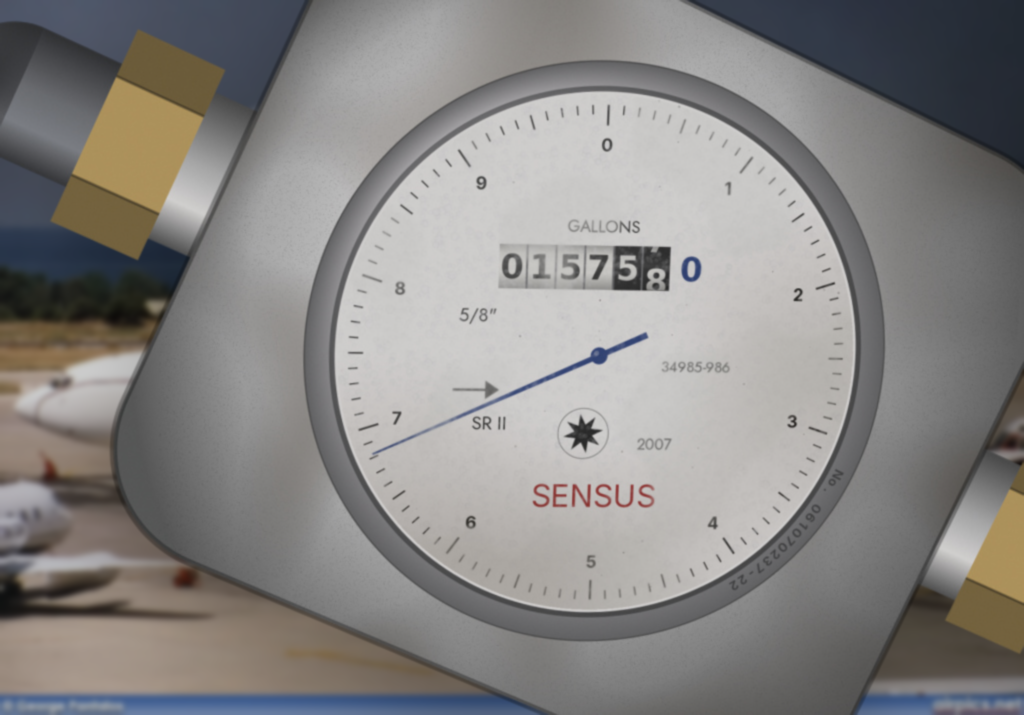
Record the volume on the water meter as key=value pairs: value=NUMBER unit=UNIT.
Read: value=157576.8 unit=gal
